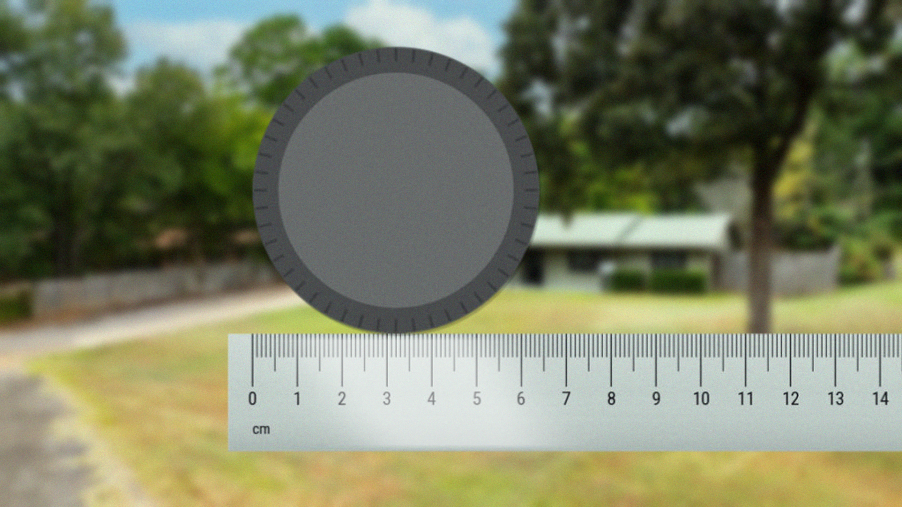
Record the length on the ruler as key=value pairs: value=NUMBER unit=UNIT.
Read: value=6.4 unit=cm
